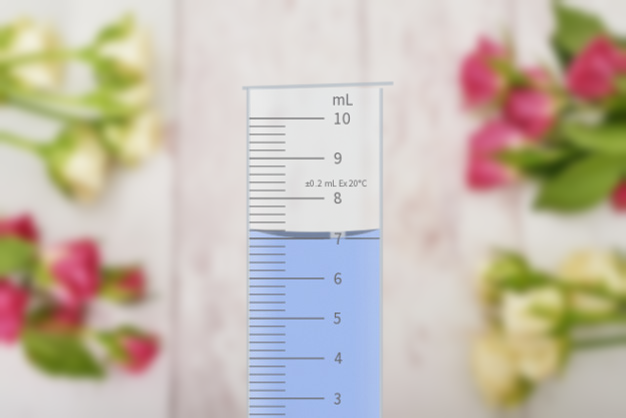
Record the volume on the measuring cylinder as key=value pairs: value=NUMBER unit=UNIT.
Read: value=7 unit=mL
